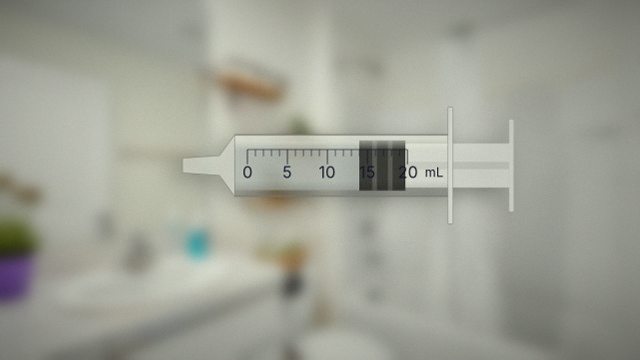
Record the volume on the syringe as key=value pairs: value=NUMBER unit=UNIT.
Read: value=14 unit=mL
